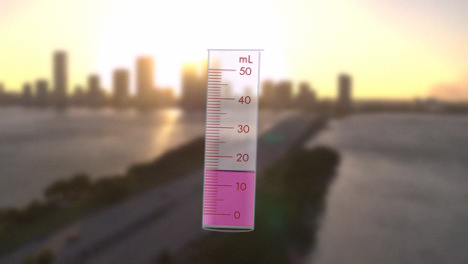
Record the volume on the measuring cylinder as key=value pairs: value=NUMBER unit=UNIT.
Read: value=15 unit=mL
